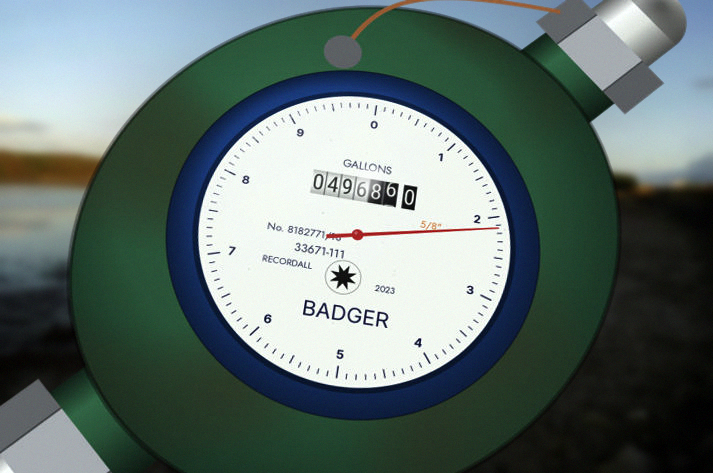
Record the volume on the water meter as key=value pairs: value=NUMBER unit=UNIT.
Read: value=496862.1 unit=gal
